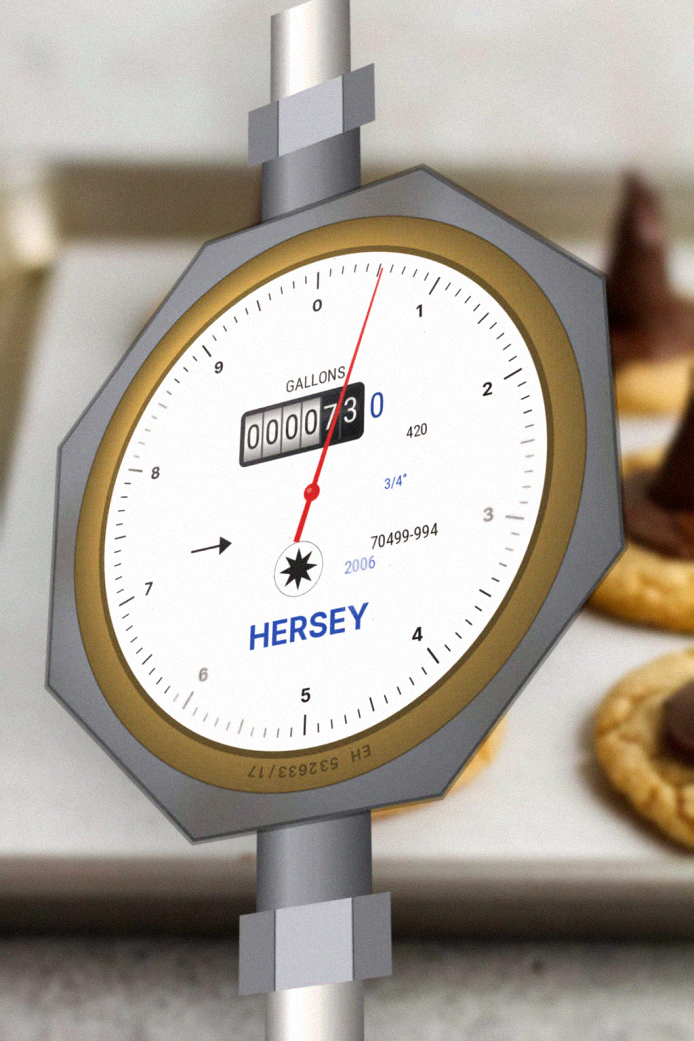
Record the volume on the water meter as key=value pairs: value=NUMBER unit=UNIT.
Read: value=730.5 unit=gal
